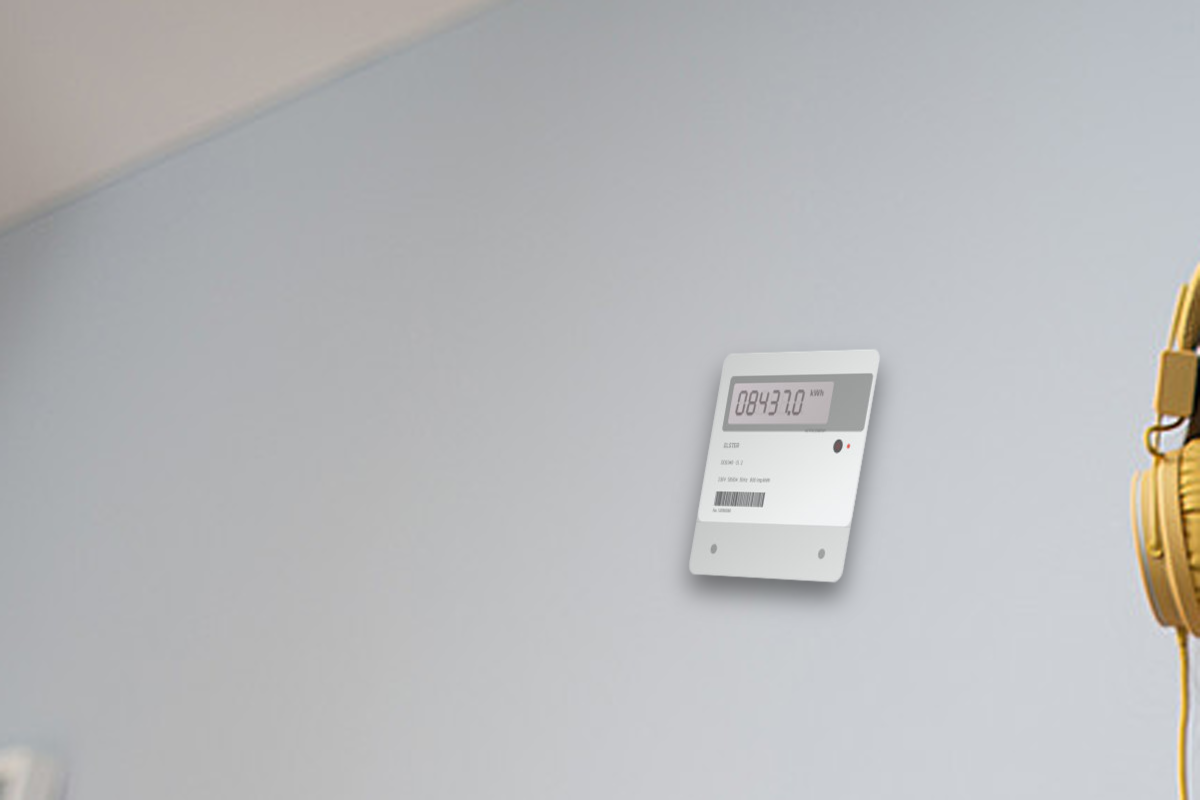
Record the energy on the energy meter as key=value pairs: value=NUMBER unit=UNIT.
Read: value=8437.0 unit=kWh
